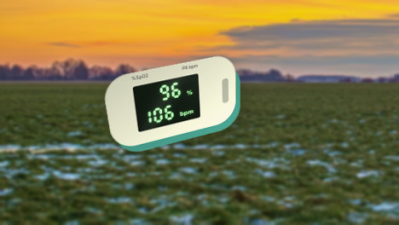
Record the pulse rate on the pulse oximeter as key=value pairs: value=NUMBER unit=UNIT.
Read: value=106 unit=bpm
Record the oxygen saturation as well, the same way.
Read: value=96 unit=%
